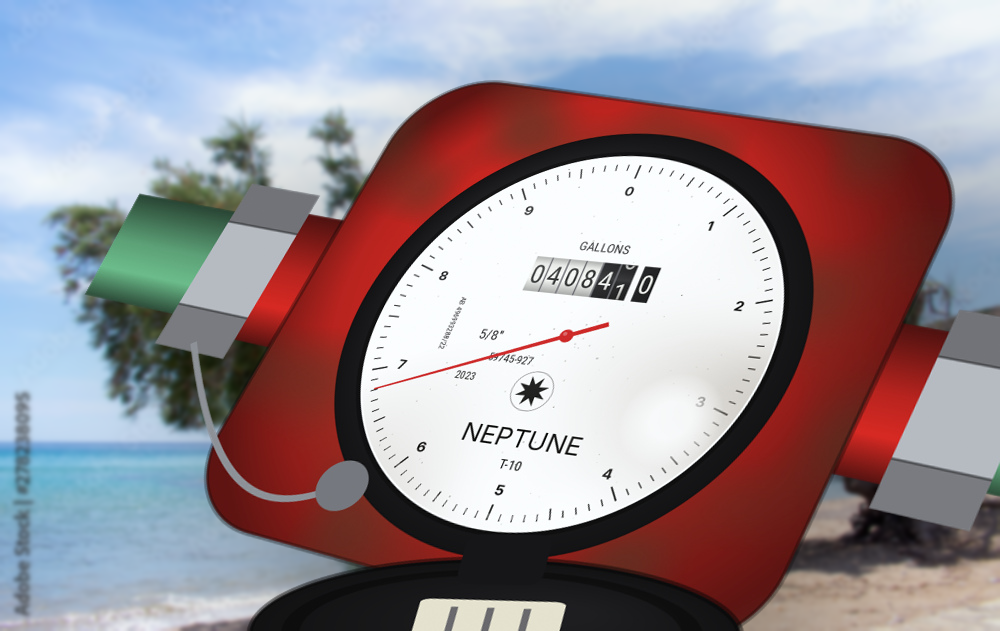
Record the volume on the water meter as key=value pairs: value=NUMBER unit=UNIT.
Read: value=408406.8 unit=gal
